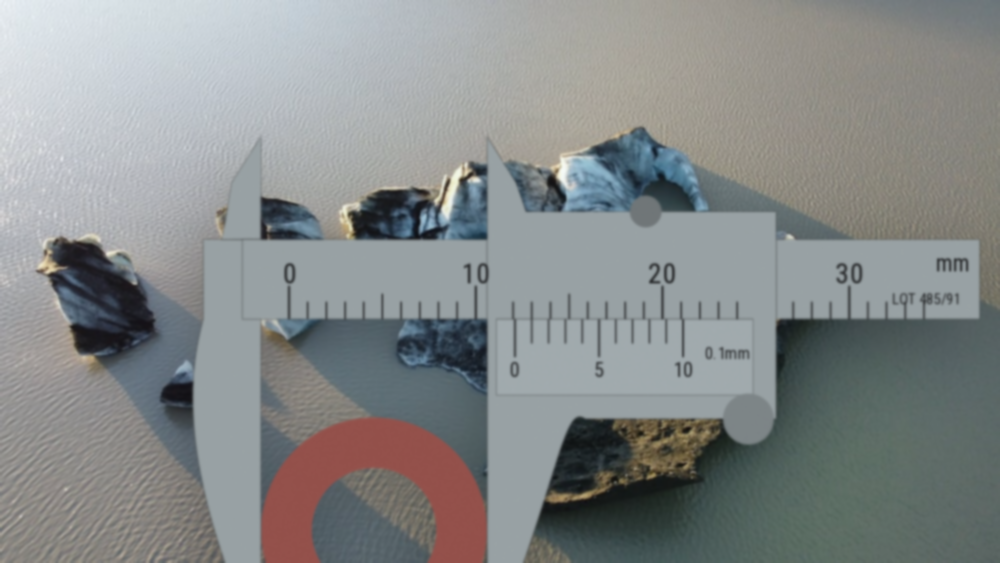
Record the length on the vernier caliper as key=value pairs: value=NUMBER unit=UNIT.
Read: value=12.1 unit=mm
